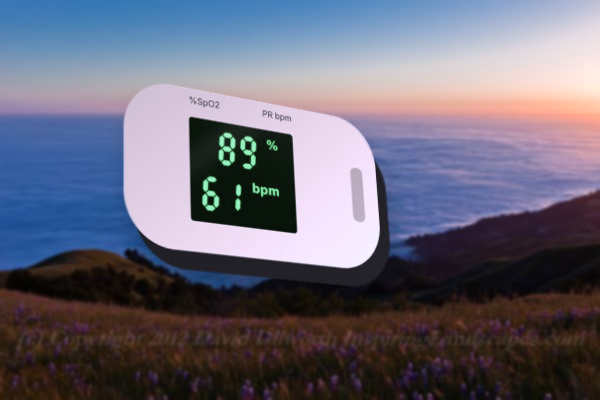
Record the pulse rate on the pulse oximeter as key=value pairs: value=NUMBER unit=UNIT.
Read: value=61 unit=bpm
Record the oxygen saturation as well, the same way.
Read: value=89 unit=%
